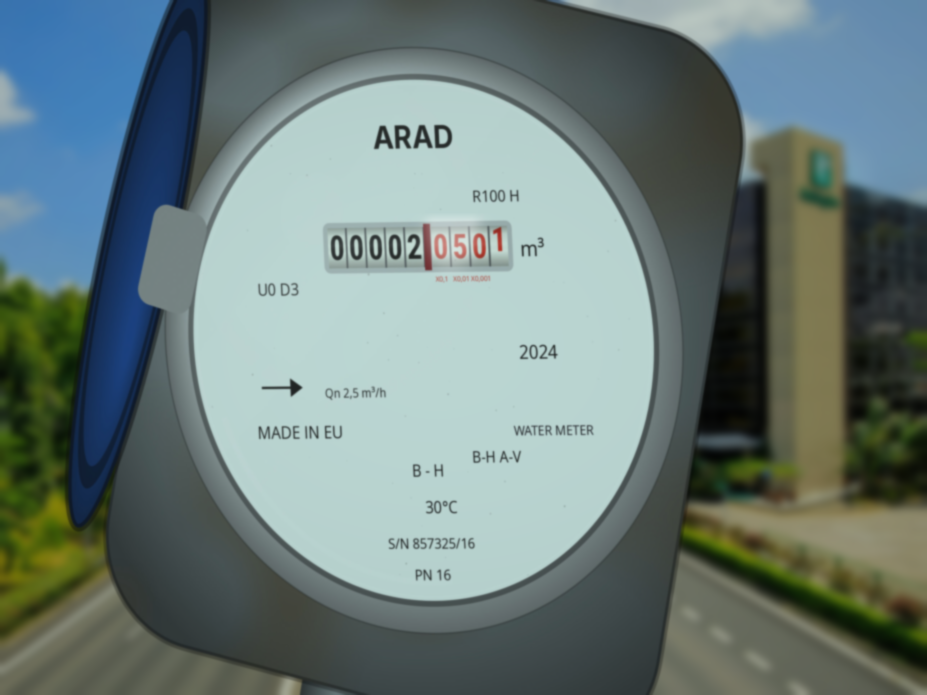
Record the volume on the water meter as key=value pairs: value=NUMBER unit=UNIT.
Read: value=2.0501 unit=m³
